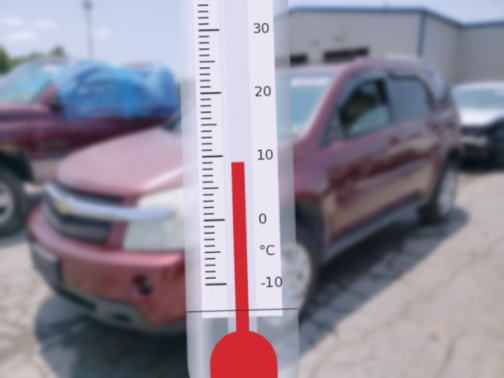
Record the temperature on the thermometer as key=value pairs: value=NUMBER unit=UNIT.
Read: value=9 unit=°C
